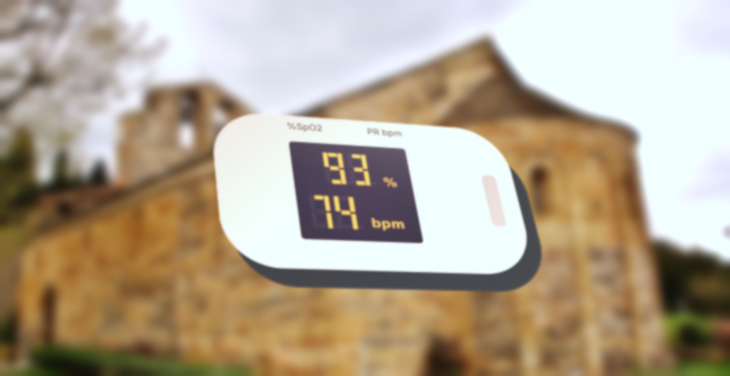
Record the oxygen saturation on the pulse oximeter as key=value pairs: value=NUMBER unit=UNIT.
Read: value=93 unit=%
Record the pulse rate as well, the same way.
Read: value=74 unit=bpm
